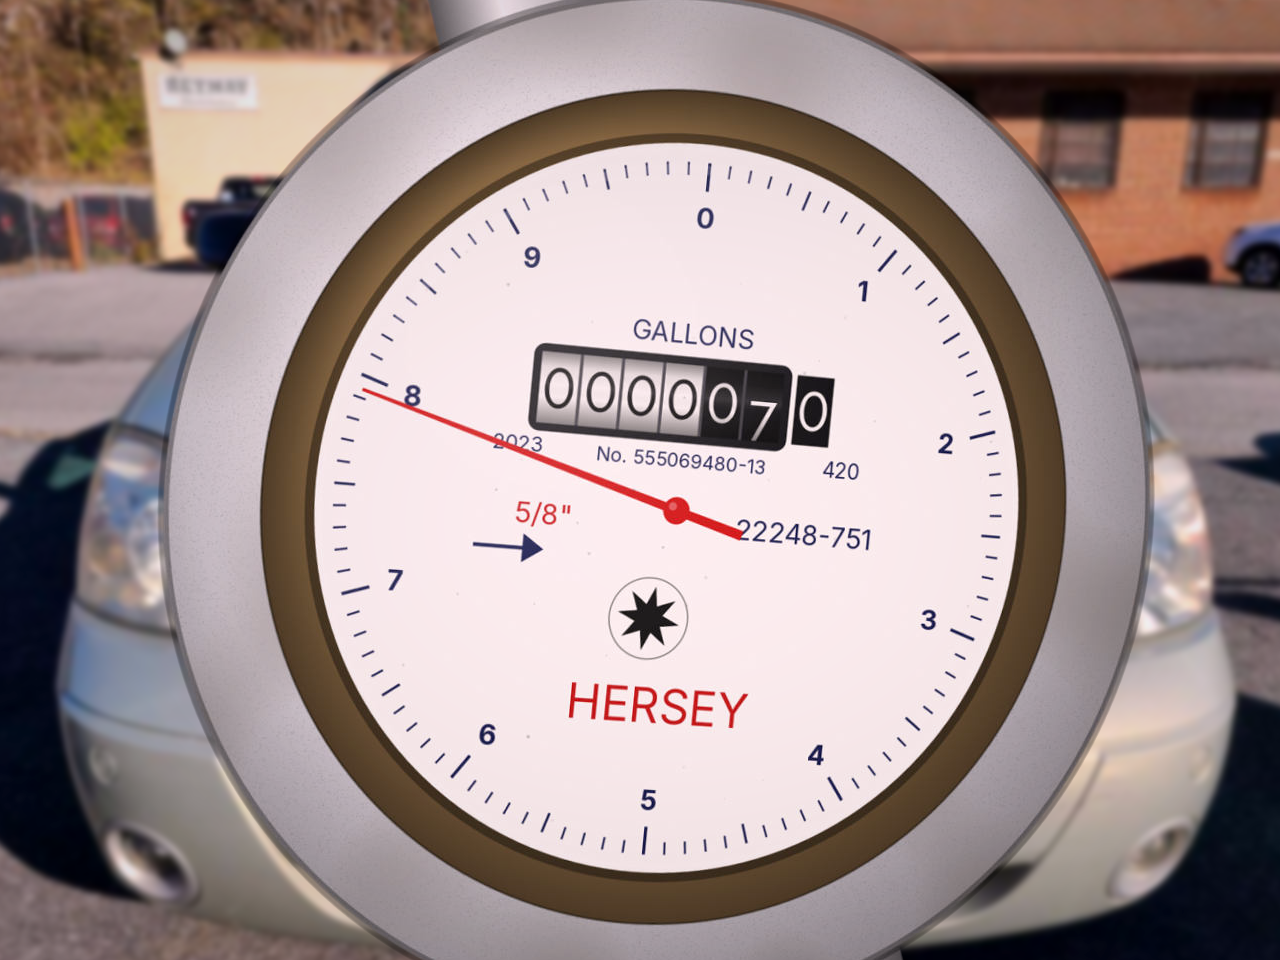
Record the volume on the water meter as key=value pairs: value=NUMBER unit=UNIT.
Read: value=67.9 unit=gal
